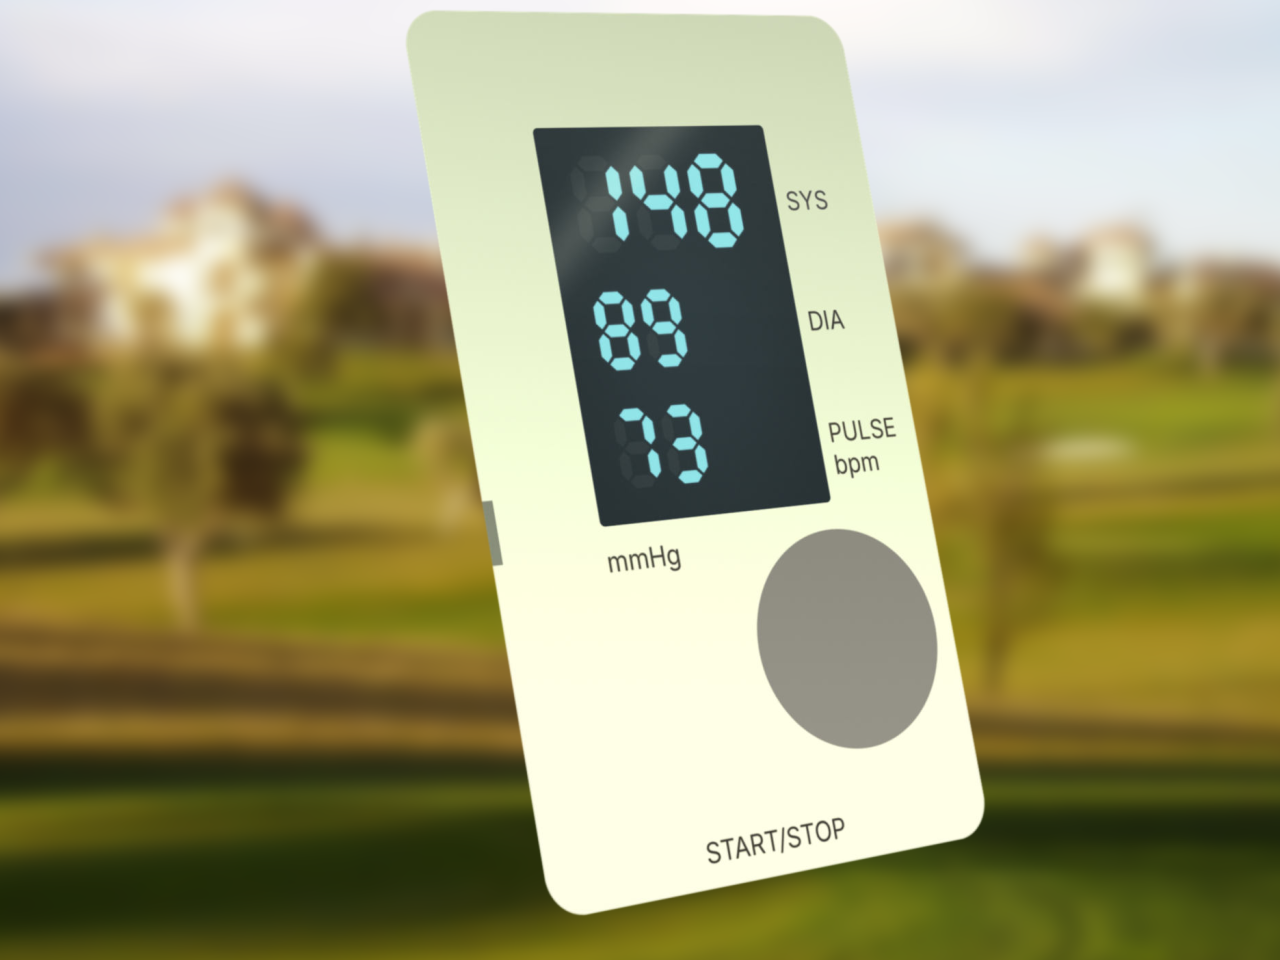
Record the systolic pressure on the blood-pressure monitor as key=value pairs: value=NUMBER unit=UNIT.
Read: value=148 unit=mmHg
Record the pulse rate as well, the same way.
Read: value=73 unit=bpm
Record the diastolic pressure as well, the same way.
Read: value=89 unit=mmHg
